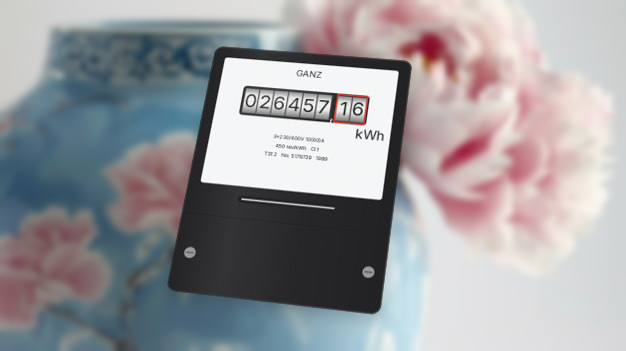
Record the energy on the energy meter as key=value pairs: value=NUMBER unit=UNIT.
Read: value=26457.16 unit=kWh
